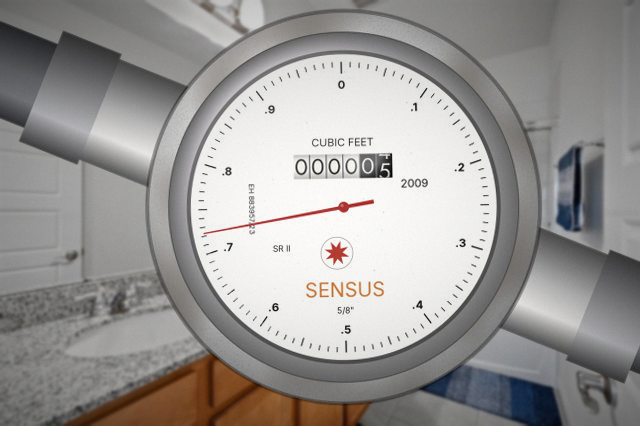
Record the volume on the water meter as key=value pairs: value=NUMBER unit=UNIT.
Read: value=4.72 unit=ft³
